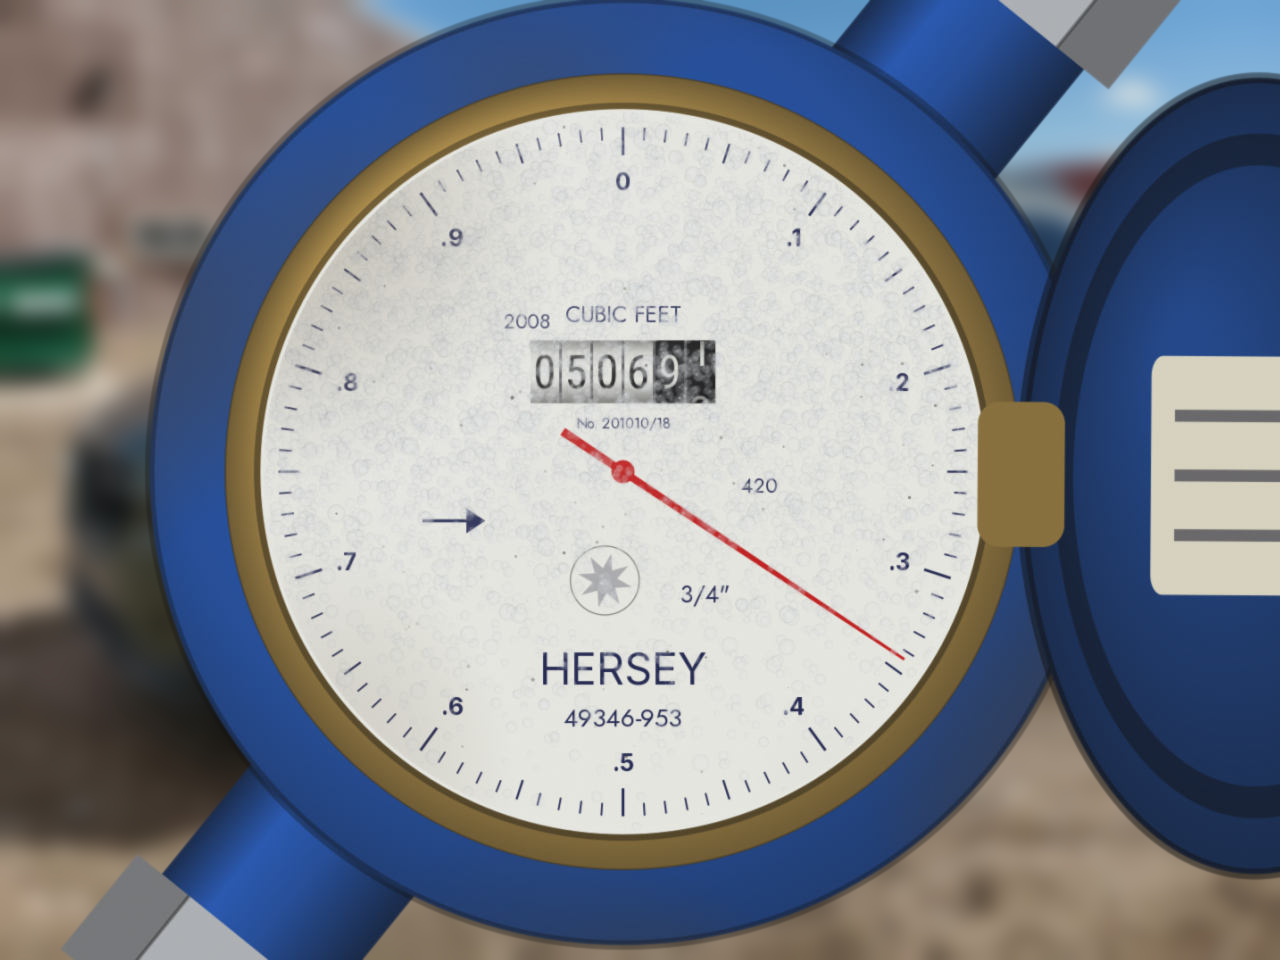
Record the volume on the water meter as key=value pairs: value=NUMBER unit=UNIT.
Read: value=50691.34 unit=ft³
